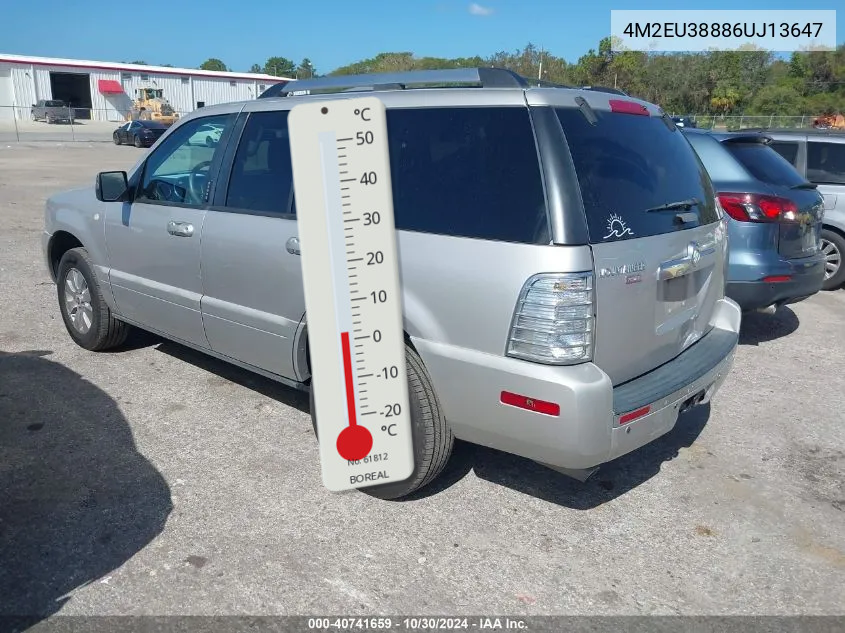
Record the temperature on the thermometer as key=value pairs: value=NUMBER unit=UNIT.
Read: value=2 unit=°C
